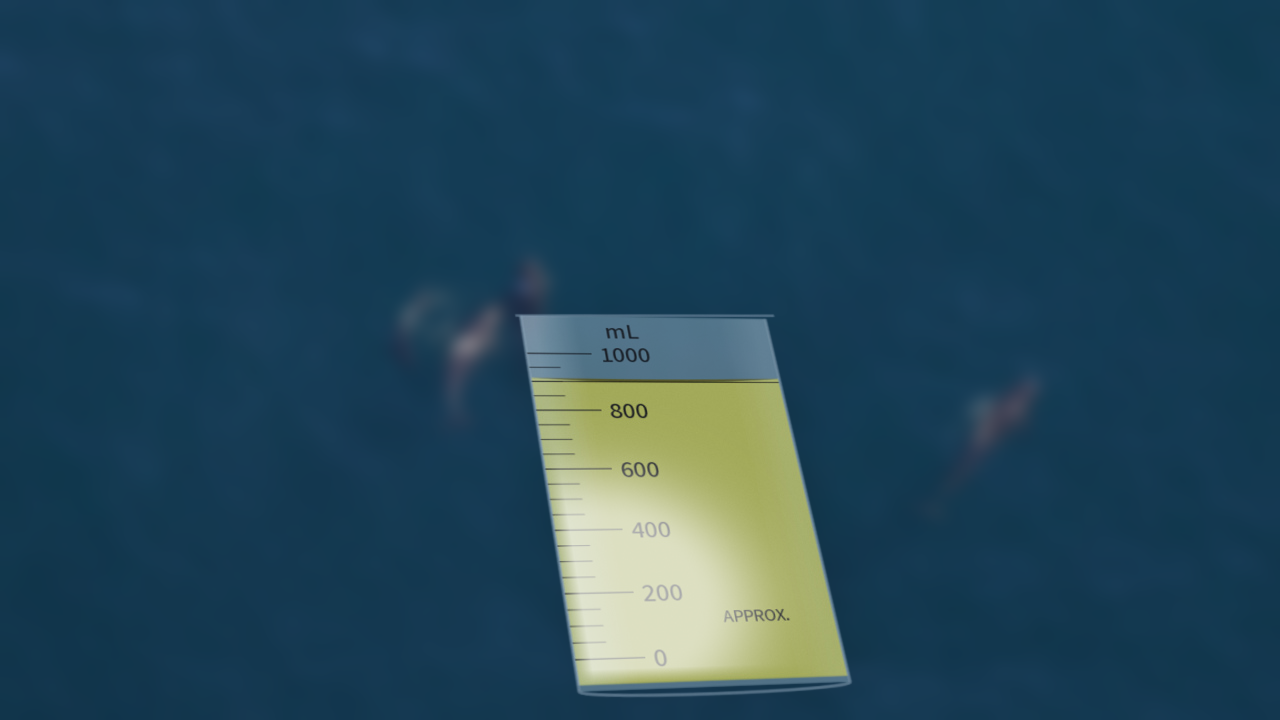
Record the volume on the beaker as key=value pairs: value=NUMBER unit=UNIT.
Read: value=900 unit=mL
